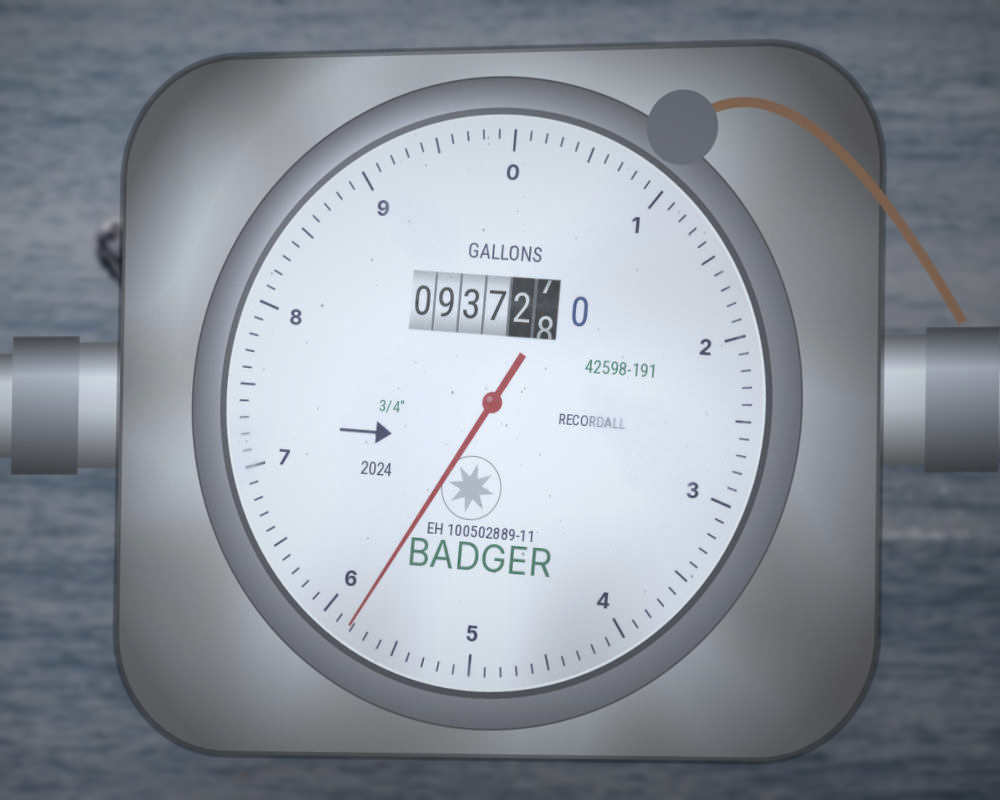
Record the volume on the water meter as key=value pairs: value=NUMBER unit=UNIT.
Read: value=937275.8 unit=gal
